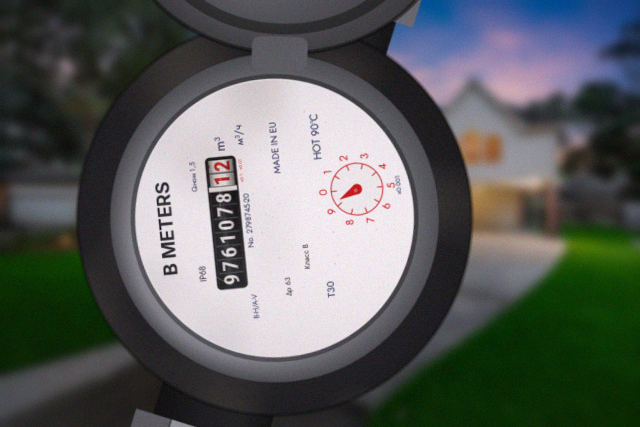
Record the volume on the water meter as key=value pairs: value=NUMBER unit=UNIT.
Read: value=9761078.119 unit=m³
